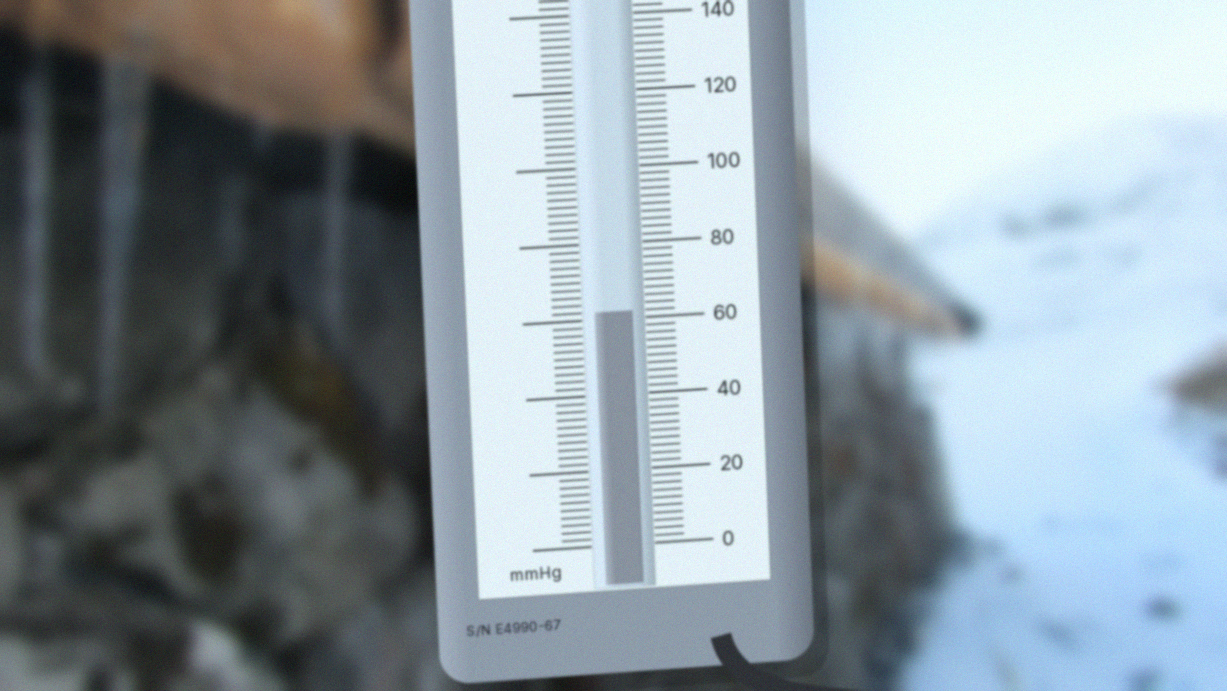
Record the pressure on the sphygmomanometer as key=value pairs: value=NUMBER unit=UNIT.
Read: value=62 unit=mmHg
